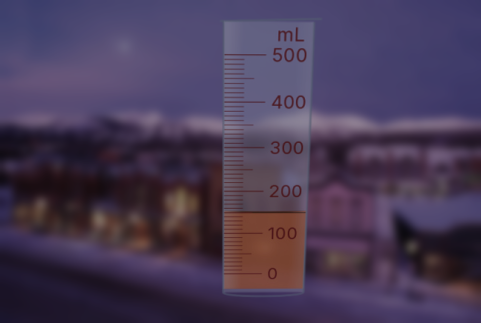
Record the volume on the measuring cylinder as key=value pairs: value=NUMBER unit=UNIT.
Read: value=150 unit=mL
